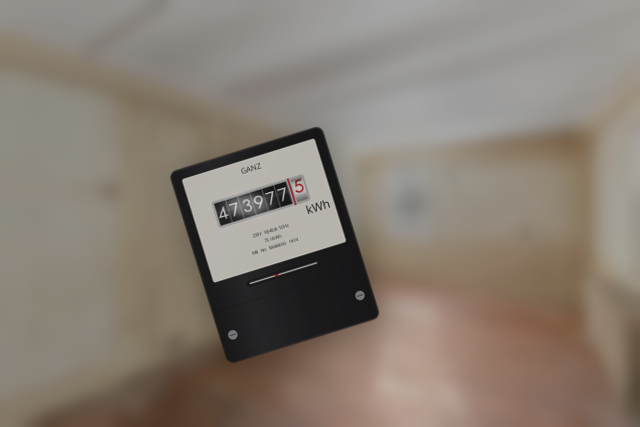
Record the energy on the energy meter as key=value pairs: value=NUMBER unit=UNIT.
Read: value=473977.5 unit=kWh
